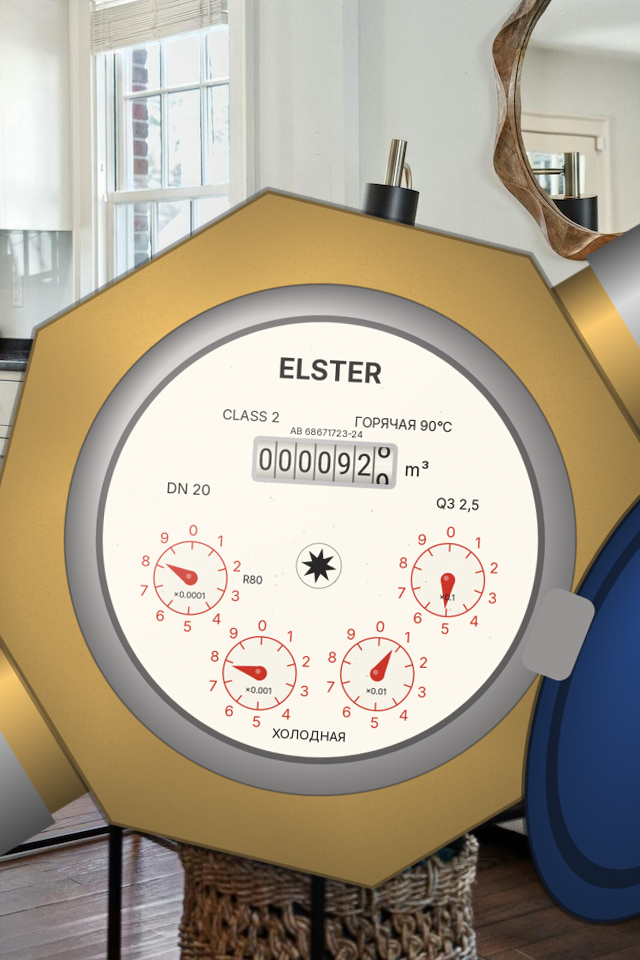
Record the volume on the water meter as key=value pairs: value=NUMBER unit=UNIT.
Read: value=928.5078 unit=m³
